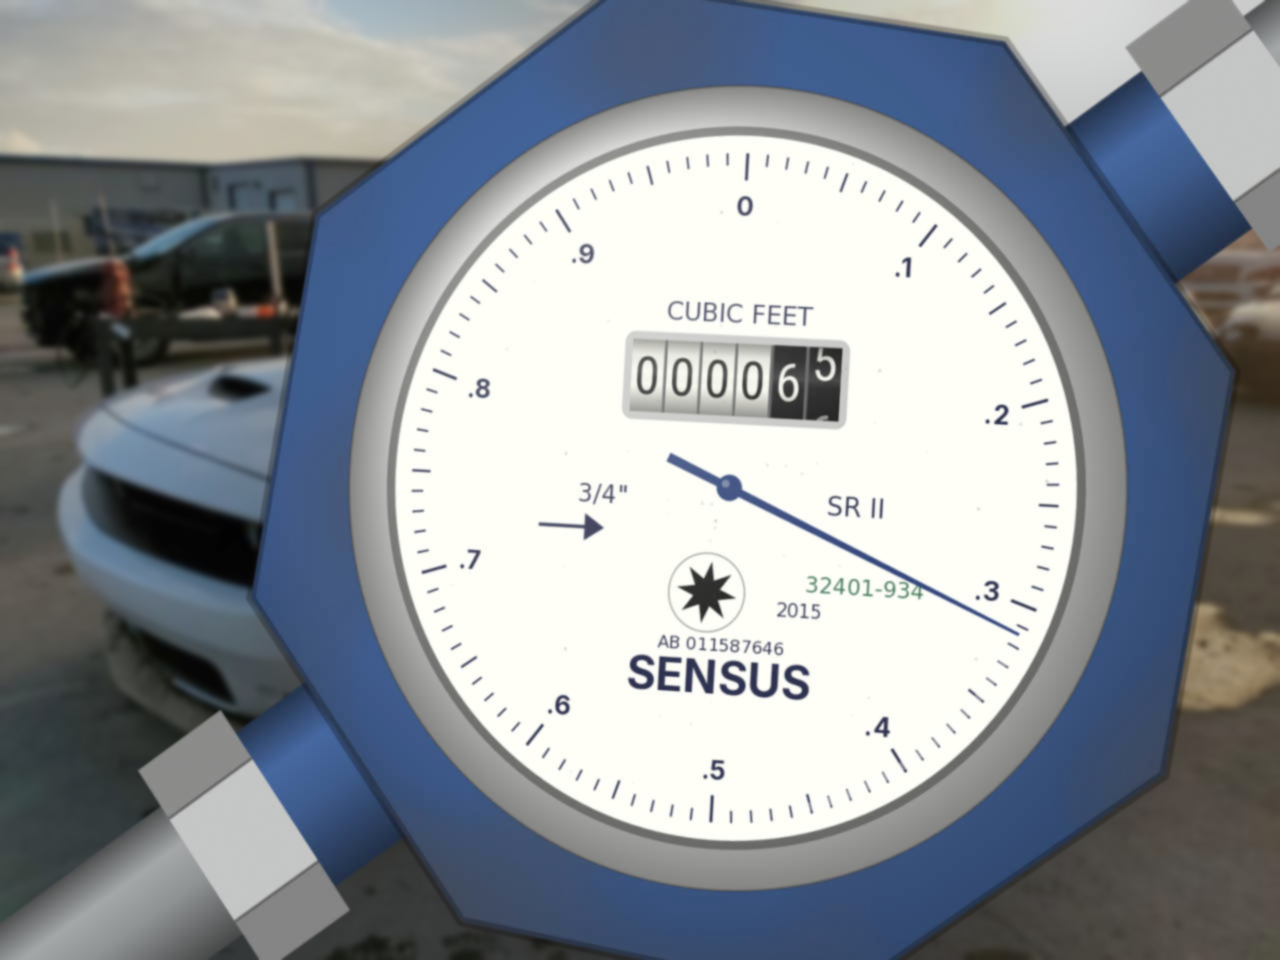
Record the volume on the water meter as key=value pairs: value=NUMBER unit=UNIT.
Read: value=65.31 unit=ft³
